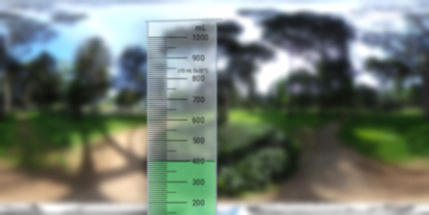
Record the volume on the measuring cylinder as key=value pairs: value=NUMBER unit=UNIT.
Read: value=400 unit=mL
